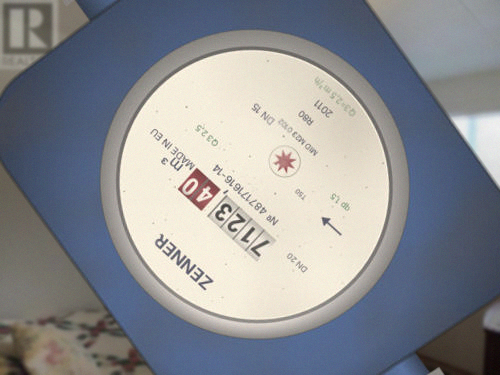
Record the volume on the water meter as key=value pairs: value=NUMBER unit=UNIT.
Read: value=7123.40 unit=m³
